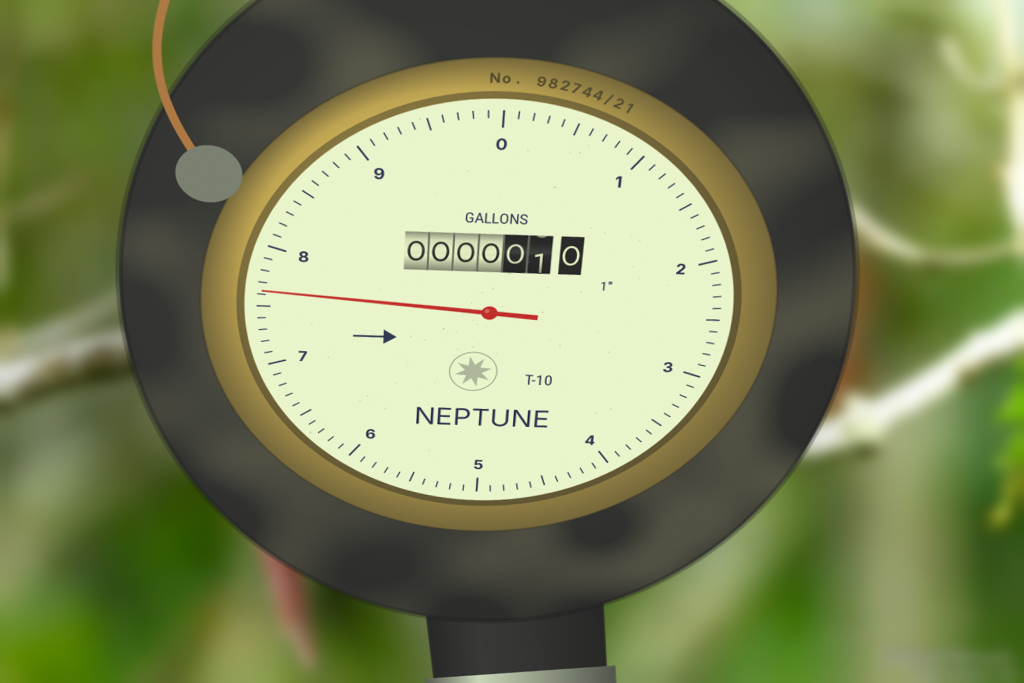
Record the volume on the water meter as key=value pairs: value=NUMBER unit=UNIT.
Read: value=7.6 unit=gal
